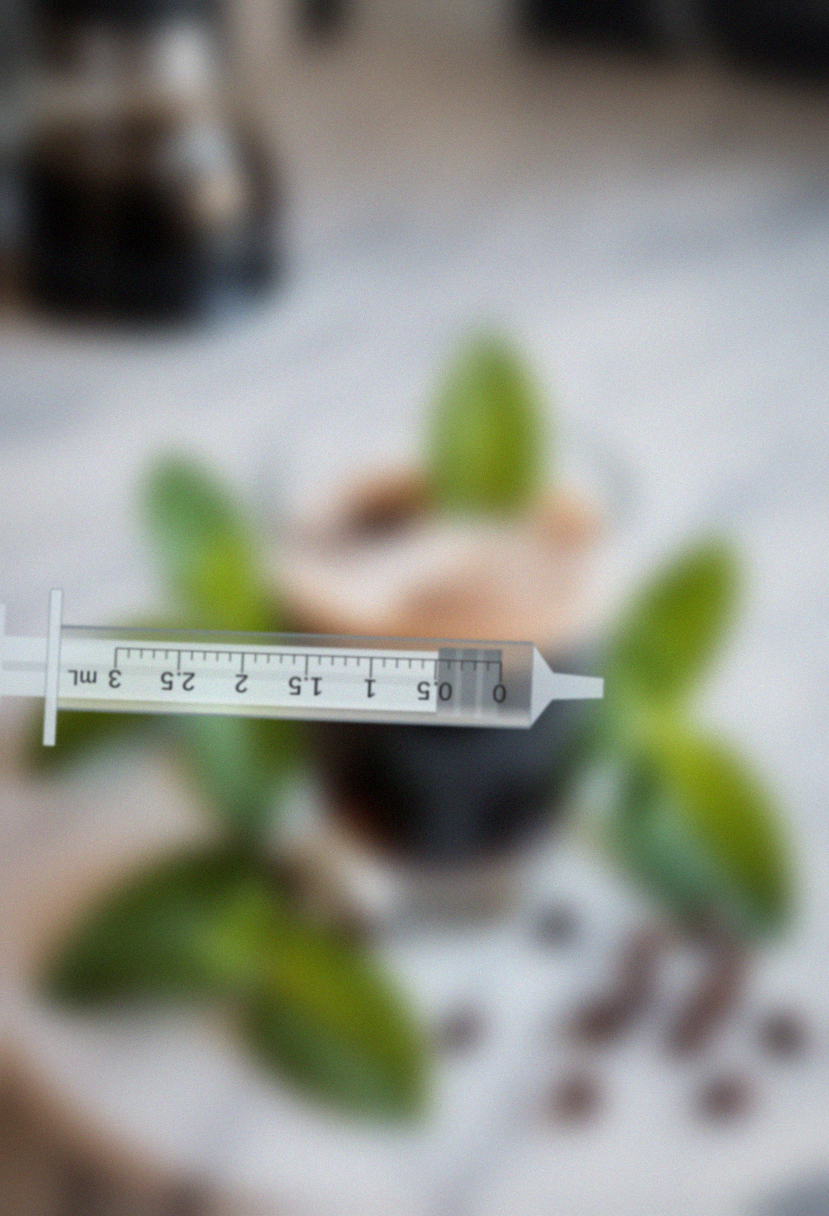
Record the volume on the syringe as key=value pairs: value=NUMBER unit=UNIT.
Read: value=0 unit=mL
